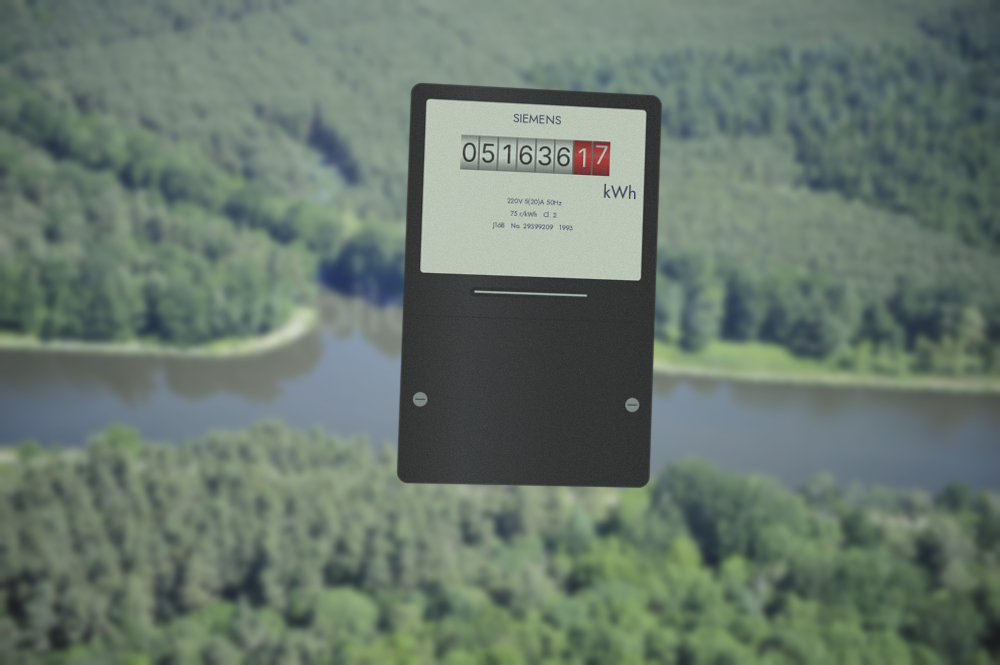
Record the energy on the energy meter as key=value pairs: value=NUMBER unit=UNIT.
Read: value=51636.17 unit=kWh
